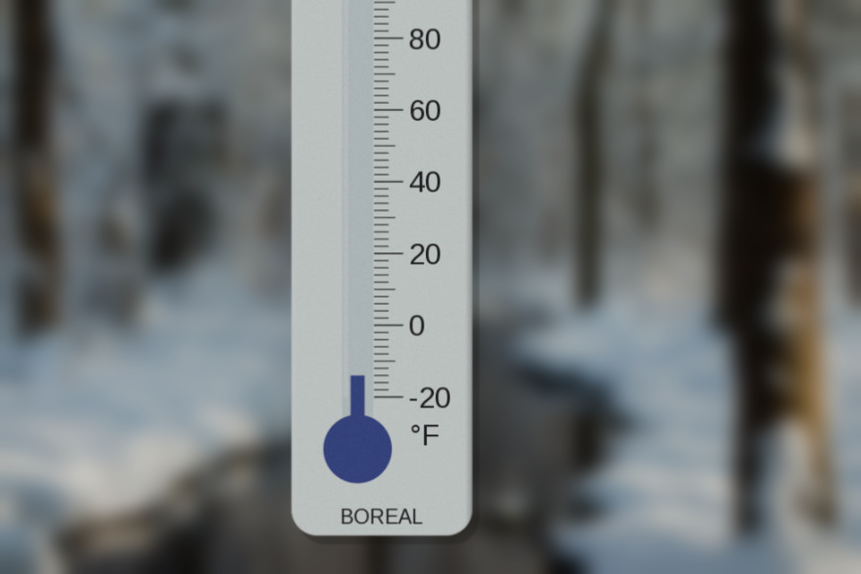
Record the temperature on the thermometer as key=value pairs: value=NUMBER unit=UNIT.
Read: value=-14 unit=°F
